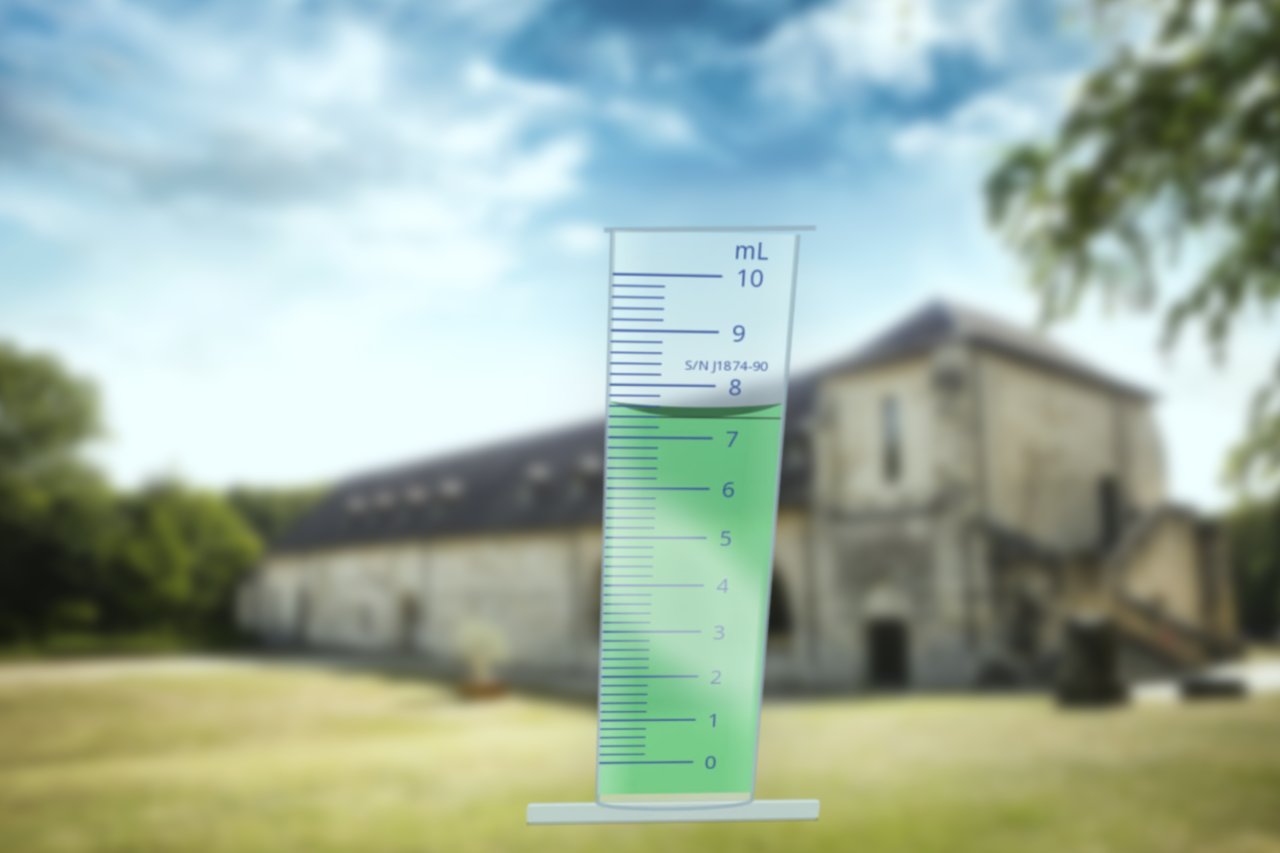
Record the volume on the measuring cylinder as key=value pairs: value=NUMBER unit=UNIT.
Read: value=7.4 unit=mL
